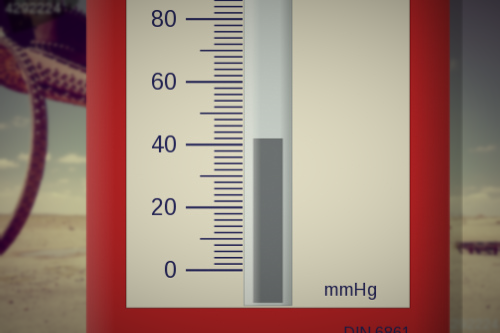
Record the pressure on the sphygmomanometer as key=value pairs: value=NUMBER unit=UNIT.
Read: value=42 unit=mmHg
